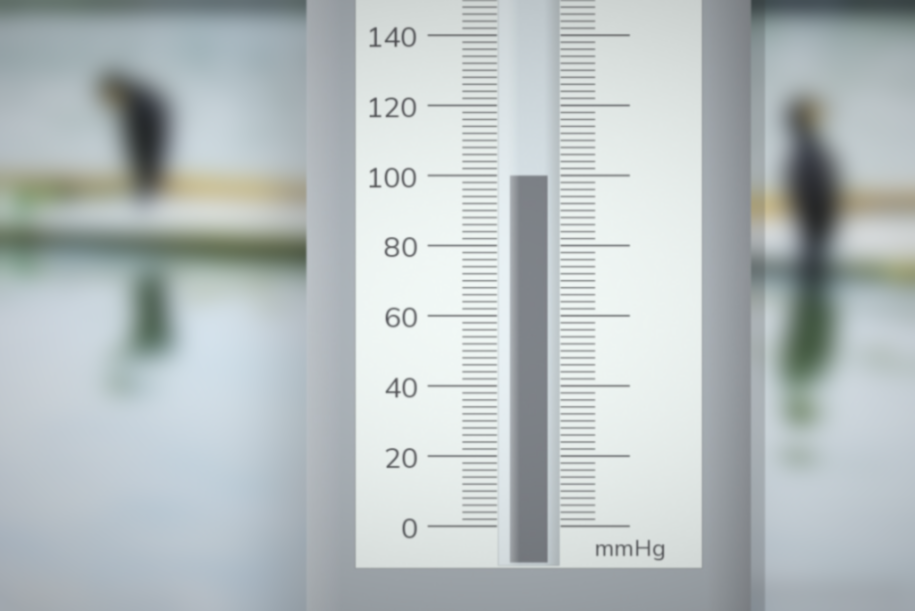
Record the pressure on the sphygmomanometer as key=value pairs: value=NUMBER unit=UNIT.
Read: value=100 unit=mmHg
